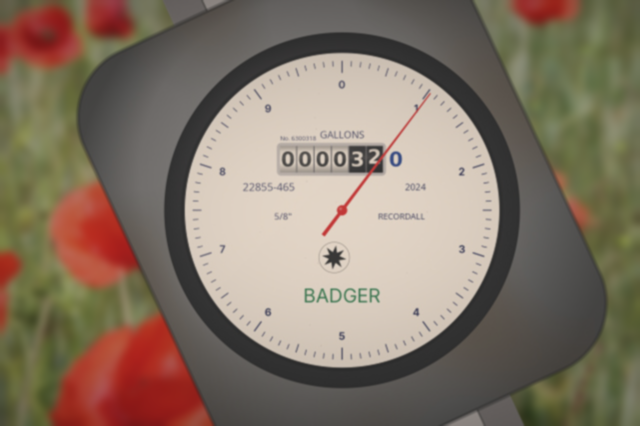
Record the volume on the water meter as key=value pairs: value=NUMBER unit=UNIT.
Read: value=321.0 unit=gal
